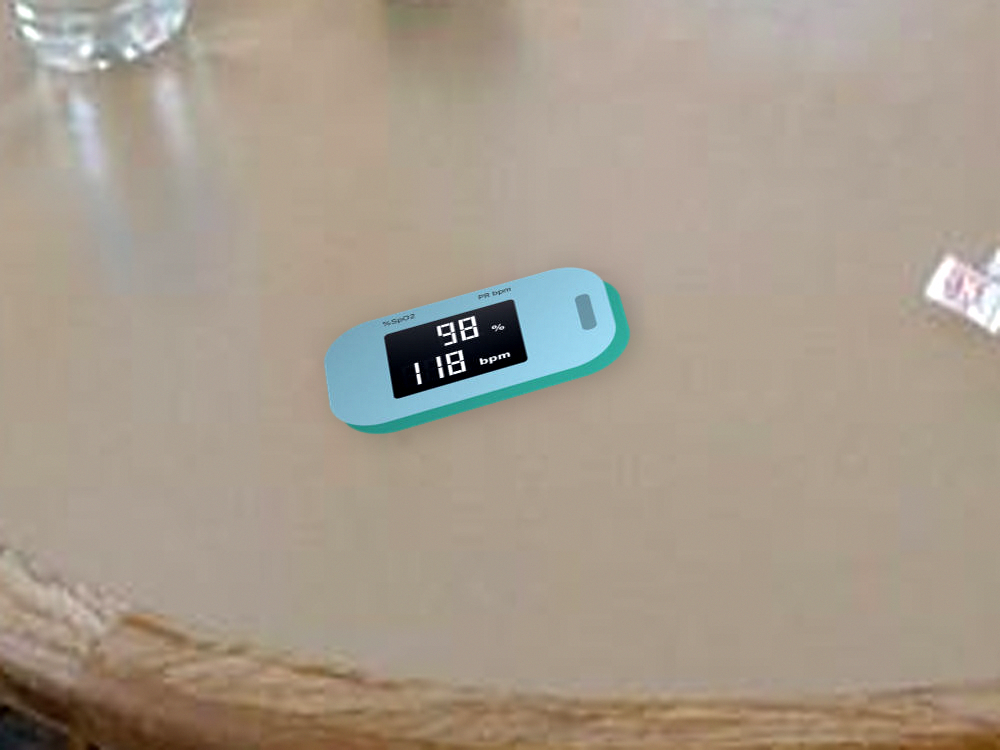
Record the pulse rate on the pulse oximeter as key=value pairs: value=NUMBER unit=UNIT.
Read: value=118 unit=bpm
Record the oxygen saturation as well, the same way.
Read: value=98 unit=%
